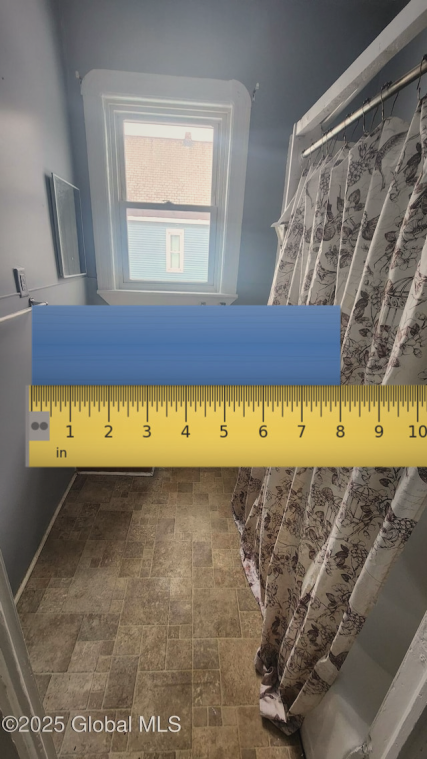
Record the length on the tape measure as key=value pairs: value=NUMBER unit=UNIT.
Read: value=8 unit=in
